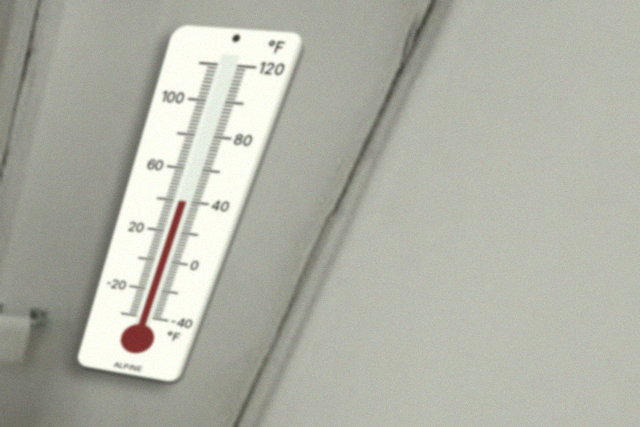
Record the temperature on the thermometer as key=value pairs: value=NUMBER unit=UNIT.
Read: value=40 unit=°F
